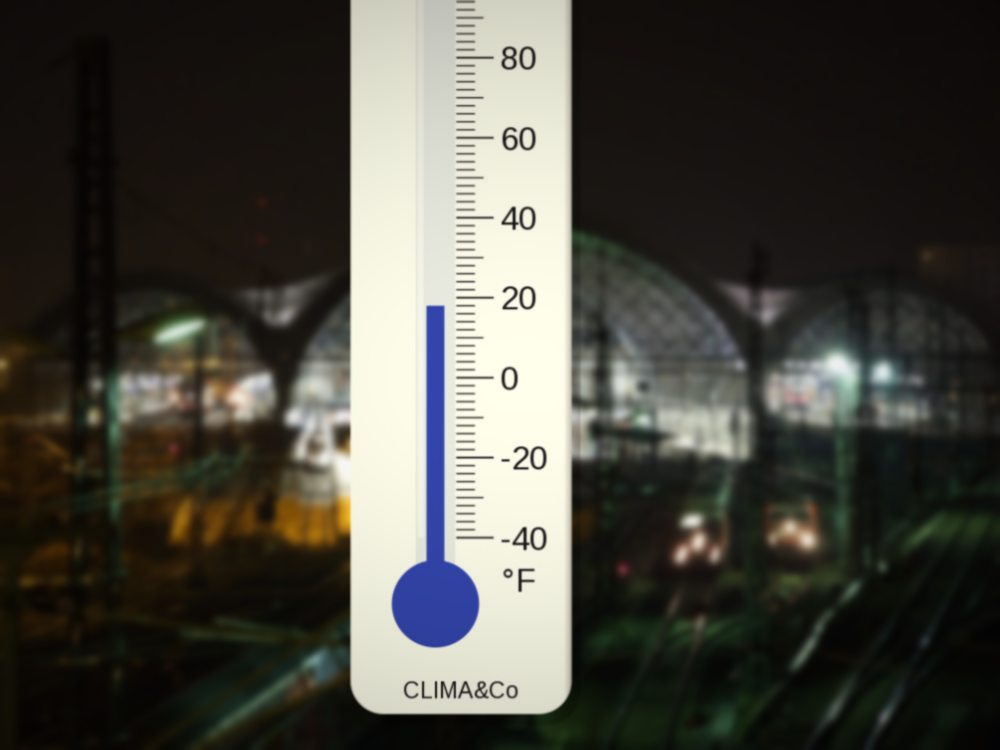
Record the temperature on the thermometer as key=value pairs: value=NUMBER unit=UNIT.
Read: value=18 unit=°F
